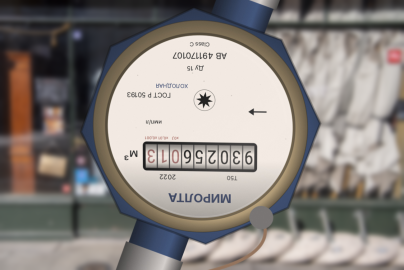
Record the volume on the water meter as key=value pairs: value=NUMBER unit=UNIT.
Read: value=930256.013 unit=m³
